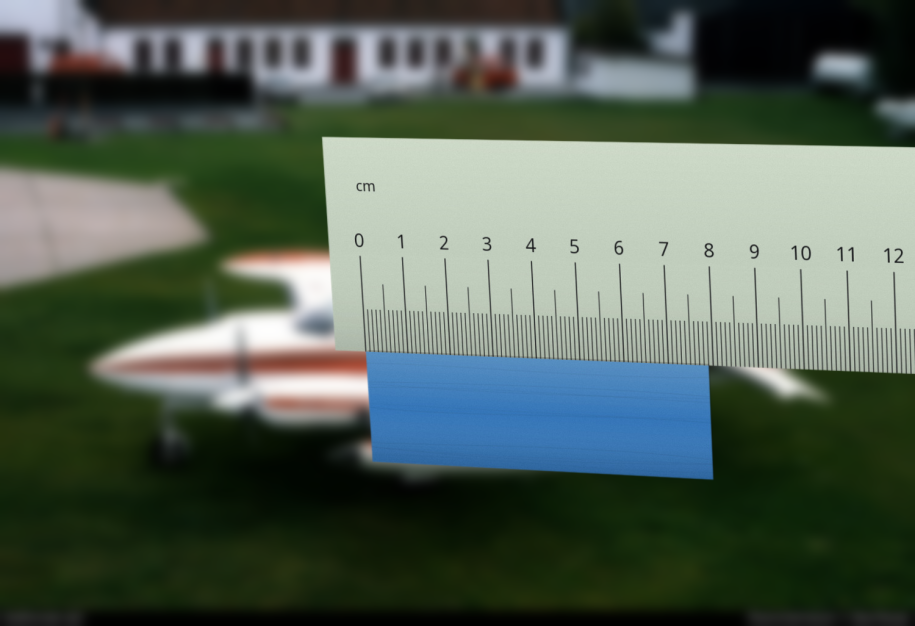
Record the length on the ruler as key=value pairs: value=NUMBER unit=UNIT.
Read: value=7.9 unit=cm
